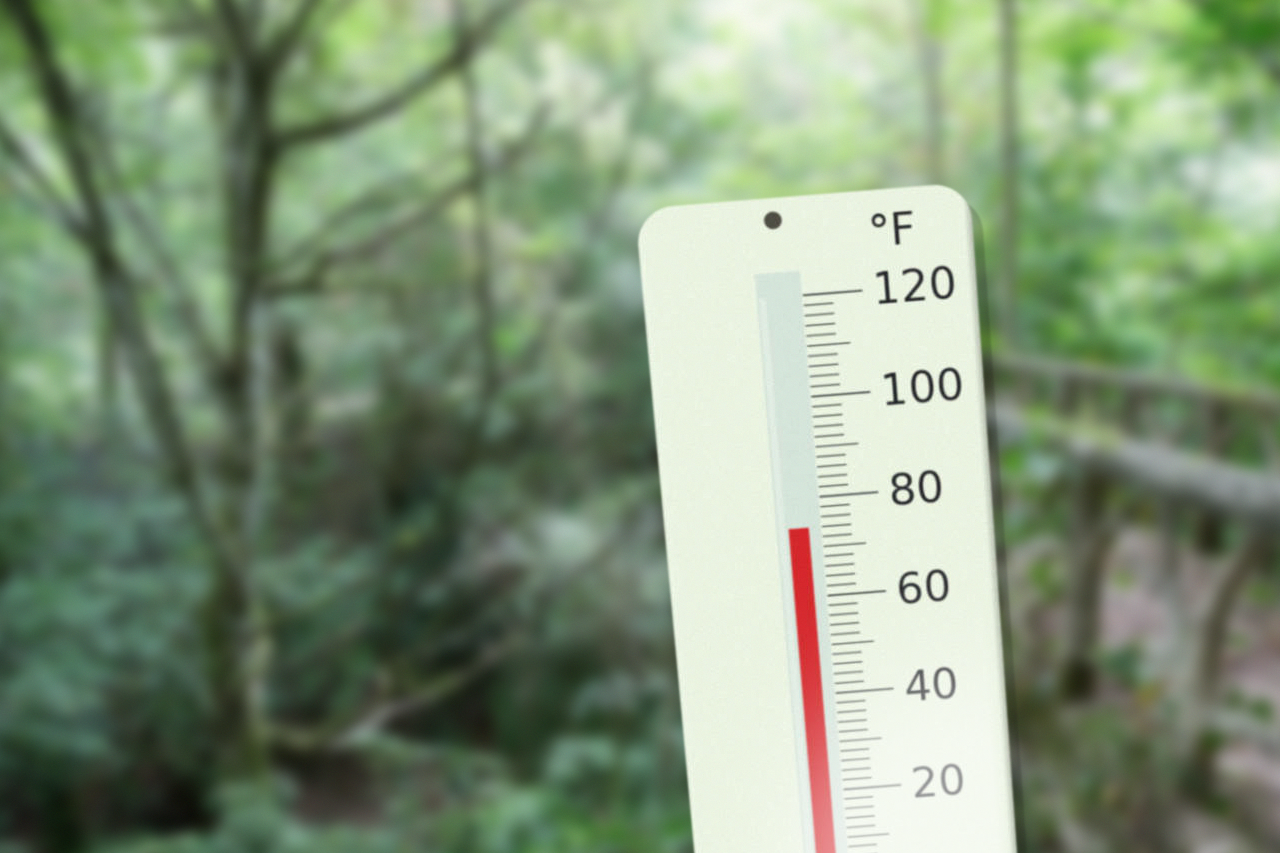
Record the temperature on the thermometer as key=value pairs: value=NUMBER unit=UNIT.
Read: value=74 unit=°F
